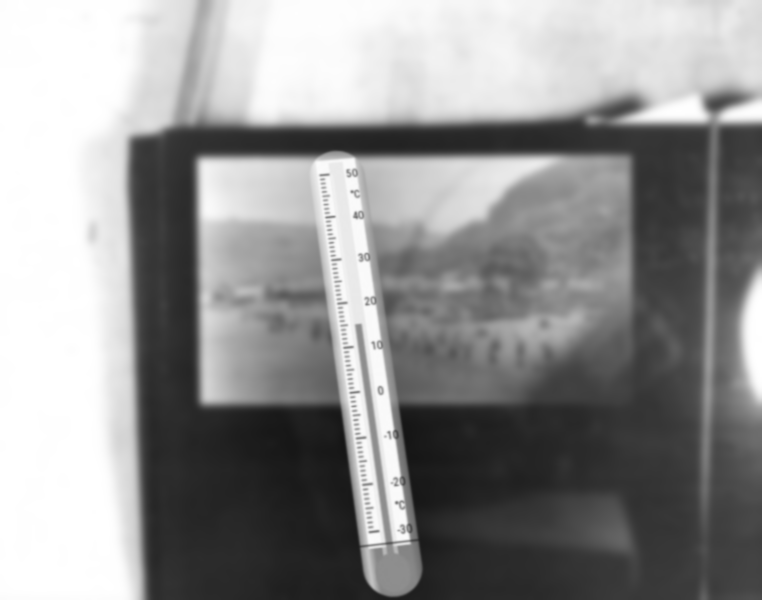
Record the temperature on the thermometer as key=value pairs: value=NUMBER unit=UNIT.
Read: value=15 unit=°C
